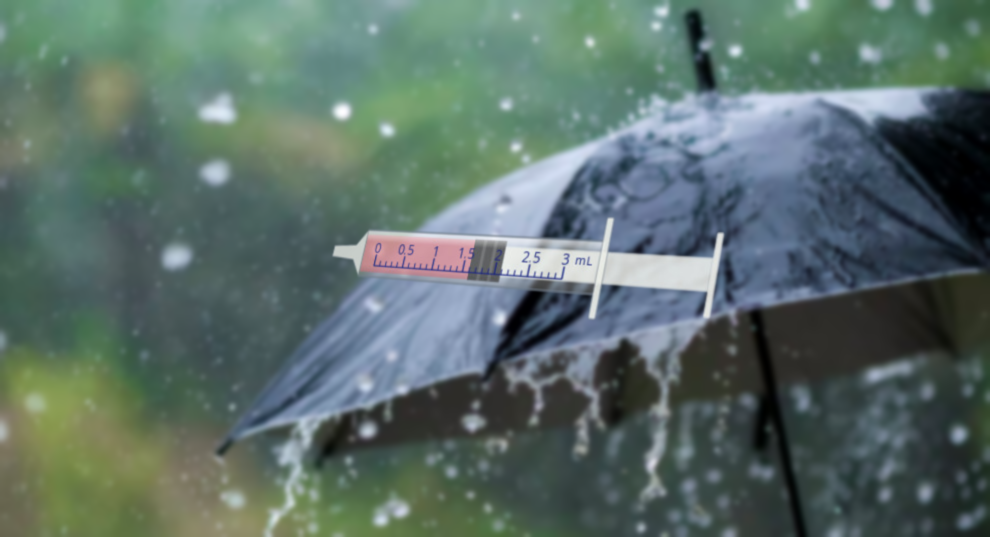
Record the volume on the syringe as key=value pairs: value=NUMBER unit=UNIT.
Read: value=1.6 unit=mL
